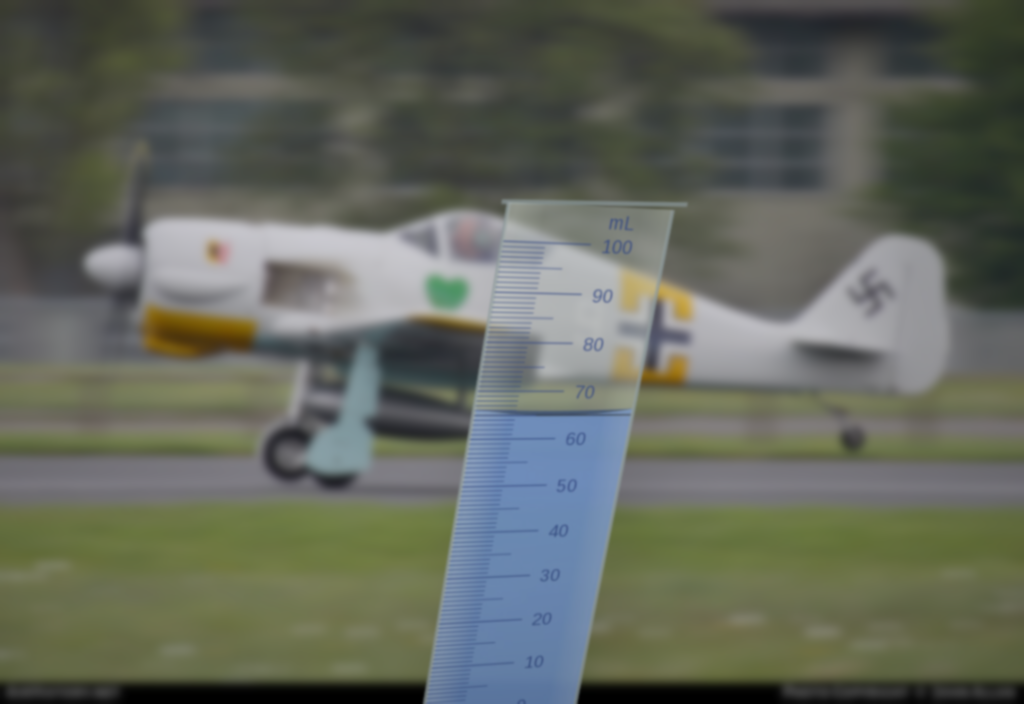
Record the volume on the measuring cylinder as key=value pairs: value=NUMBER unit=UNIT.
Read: value=65 unit=mL
